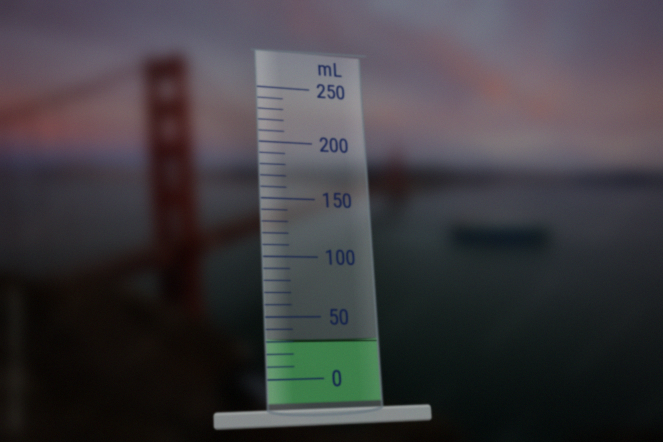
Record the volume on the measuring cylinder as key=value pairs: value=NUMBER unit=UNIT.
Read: value=30 unit=mL
